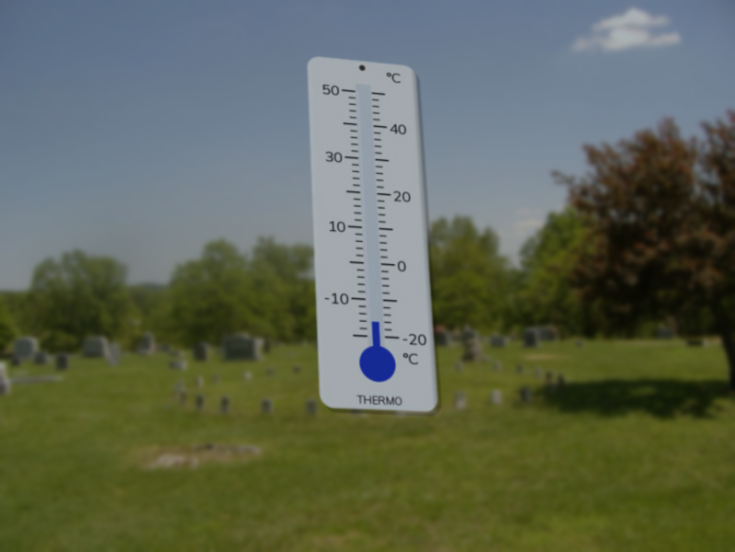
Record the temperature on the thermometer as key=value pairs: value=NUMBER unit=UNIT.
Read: value=-16 unit=°C
